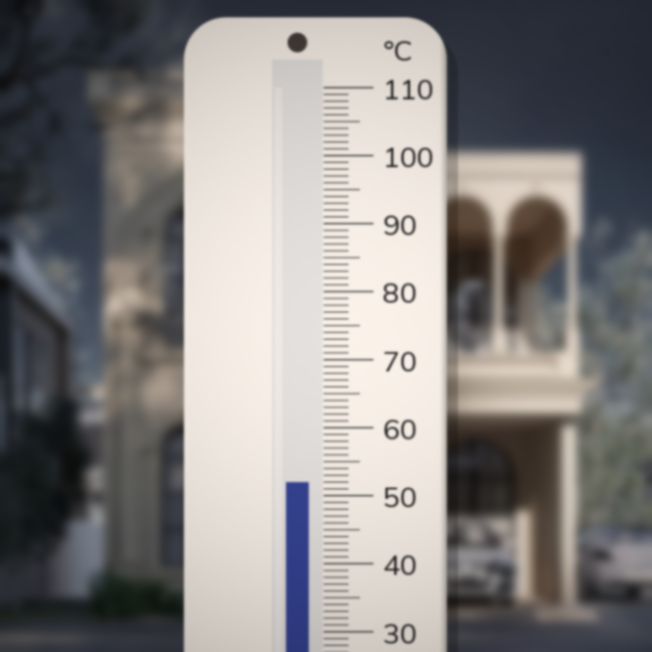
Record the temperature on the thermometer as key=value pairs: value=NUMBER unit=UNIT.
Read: value=52 unit=°C
